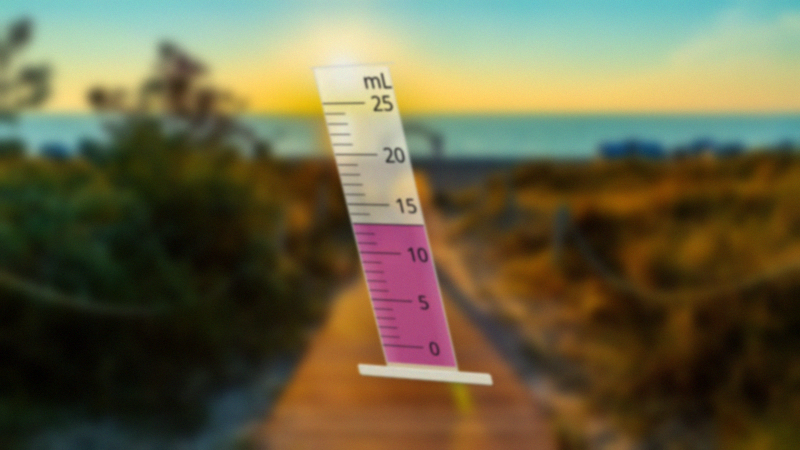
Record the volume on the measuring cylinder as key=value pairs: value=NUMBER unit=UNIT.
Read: value=13 unit=mL
